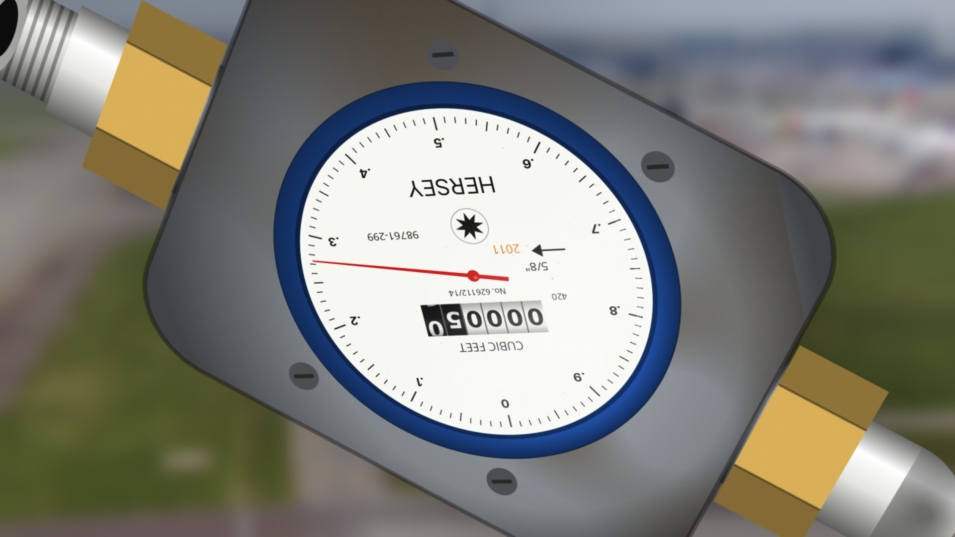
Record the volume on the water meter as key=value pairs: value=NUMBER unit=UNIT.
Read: value=50.27 unit=ft³
